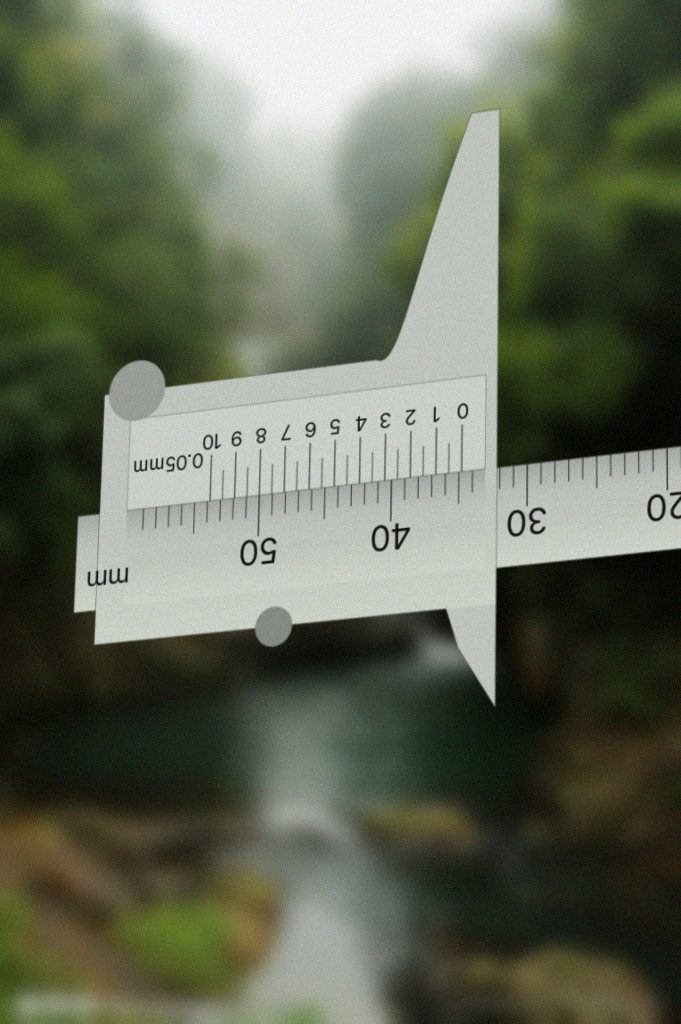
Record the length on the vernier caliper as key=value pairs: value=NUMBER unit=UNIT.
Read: value=34.8 unit=mm
